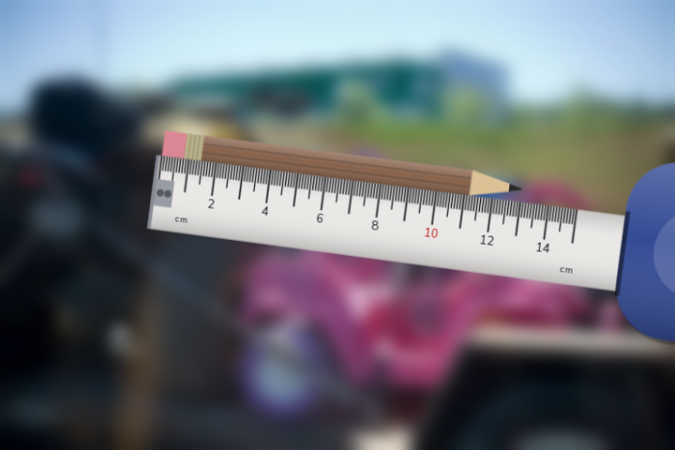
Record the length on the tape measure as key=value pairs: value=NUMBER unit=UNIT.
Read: value=13 unit=cm
